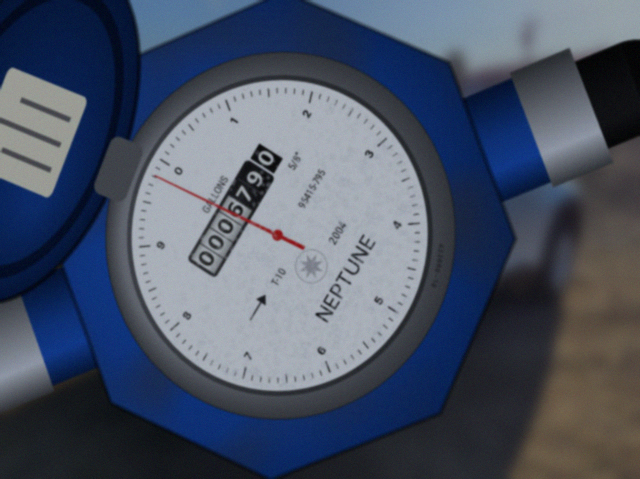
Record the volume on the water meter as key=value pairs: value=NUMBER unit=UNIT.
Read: value=6789.8 unit=gal
